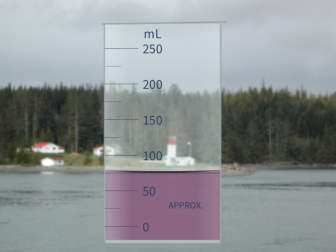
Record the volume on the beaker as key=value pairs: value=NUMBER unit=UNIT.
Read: value=75 unit=mL
